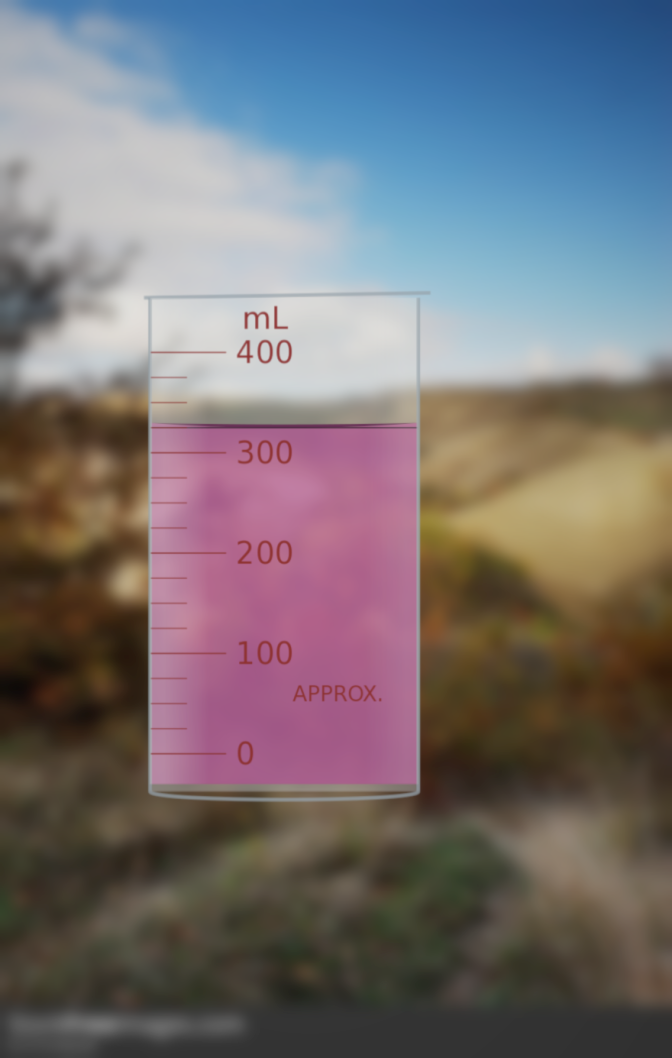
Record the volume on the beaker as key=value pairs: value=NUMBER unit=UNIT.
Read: value=325 unit=mL
